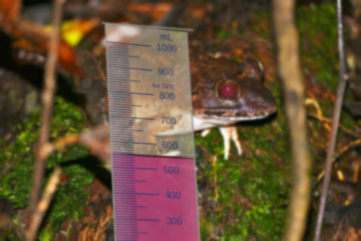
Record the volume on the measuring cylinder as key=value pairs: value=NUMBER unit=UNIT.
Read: value=550 unit=mL
